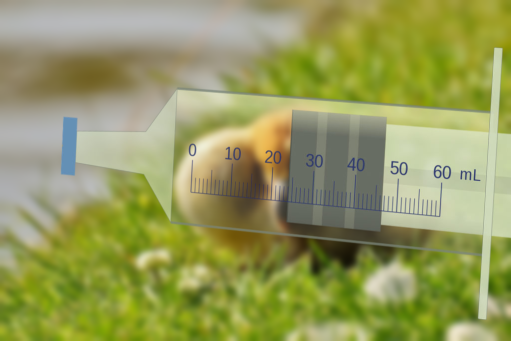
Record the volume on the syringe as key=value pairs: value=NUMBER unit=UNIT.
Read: value=24 unit=mL
